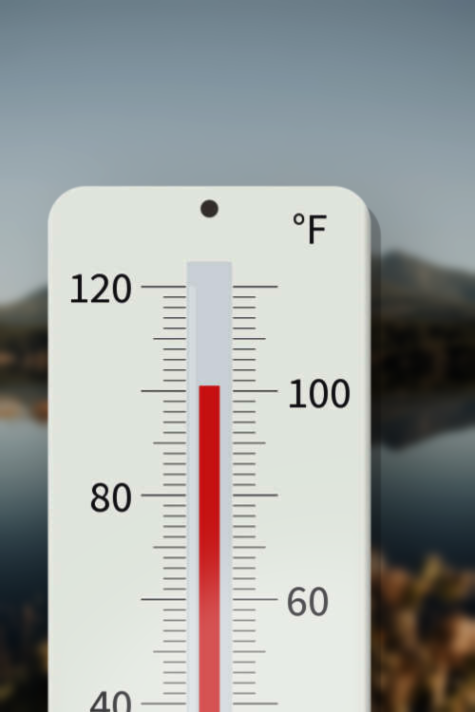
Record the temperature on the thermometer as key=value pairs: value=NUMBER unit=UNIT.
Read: value=101 unit=°F
